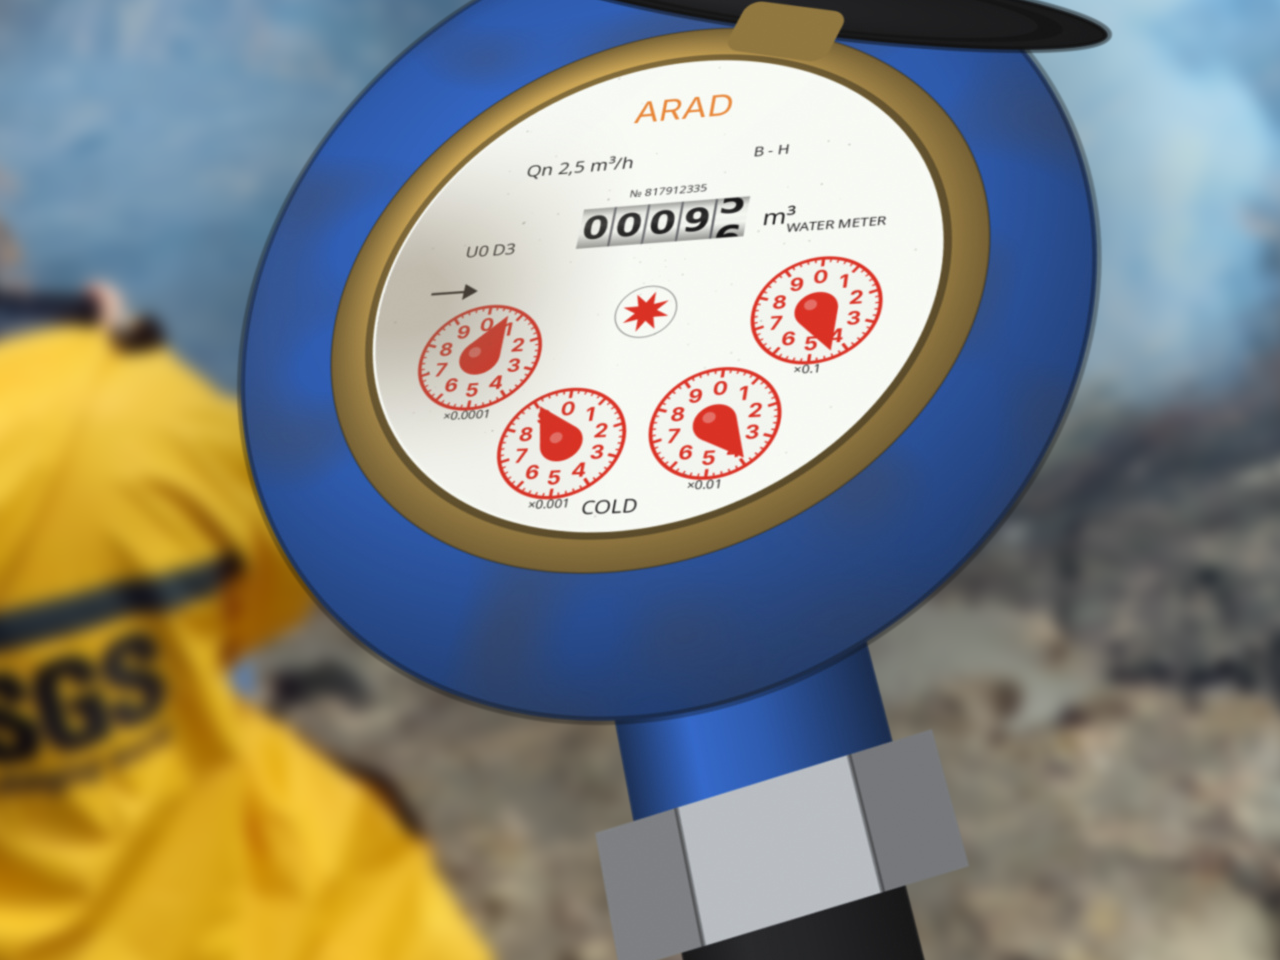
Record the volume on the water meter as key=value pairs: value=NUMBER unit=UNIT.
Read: value=95.4390 unit=m³
